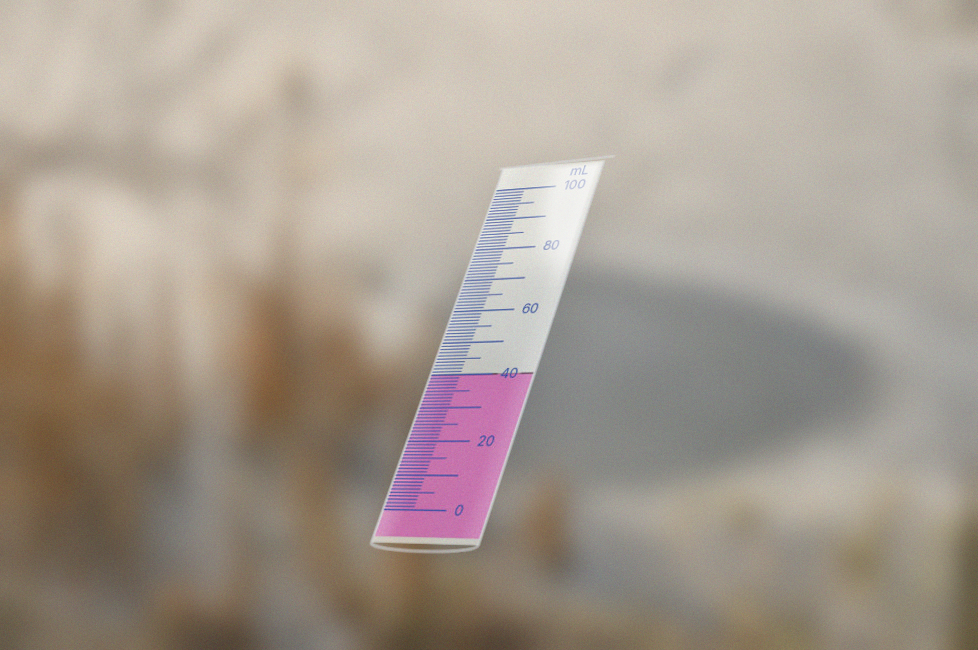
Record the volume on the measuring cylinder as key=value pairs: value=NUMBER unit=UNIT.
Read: value=40 unit=mL
